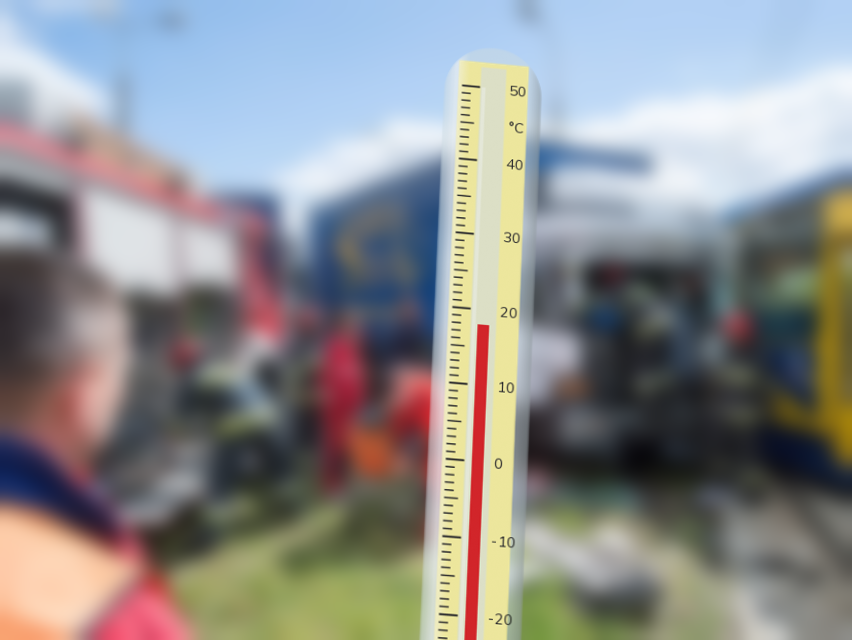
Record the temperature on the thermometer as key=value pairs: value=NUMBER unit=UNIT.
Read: value=18 unit=°C
